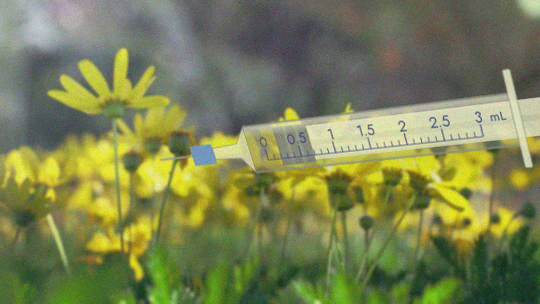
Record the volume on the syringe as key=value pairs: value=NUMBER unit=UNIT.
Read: value=0.2 unit=mL
